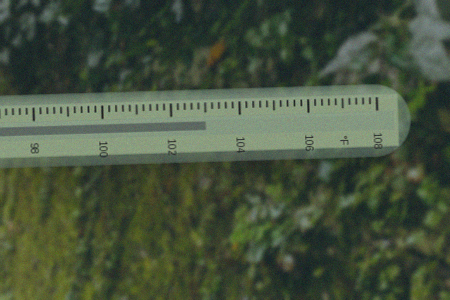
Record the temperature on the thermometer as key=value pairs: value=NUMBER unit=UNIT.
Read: value=103 unit=°F
